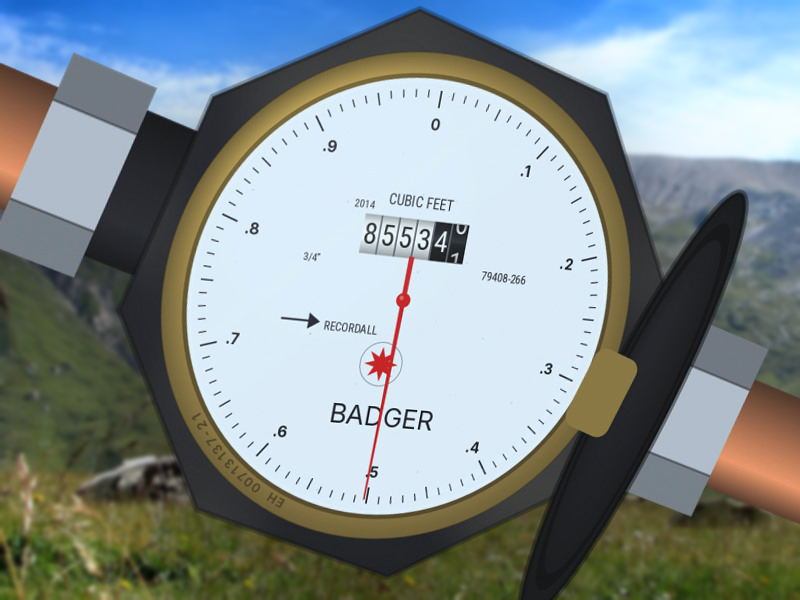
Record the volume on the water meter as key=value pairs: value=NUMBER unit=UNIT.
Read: value=855340.50 unit=ft³
